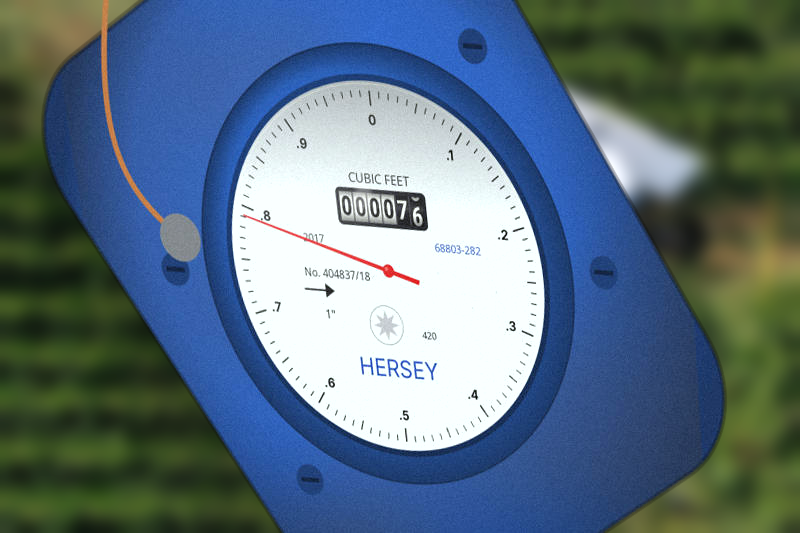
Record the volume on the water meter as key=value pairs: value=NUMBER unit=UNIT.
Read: value=75.79 unit=ft³
